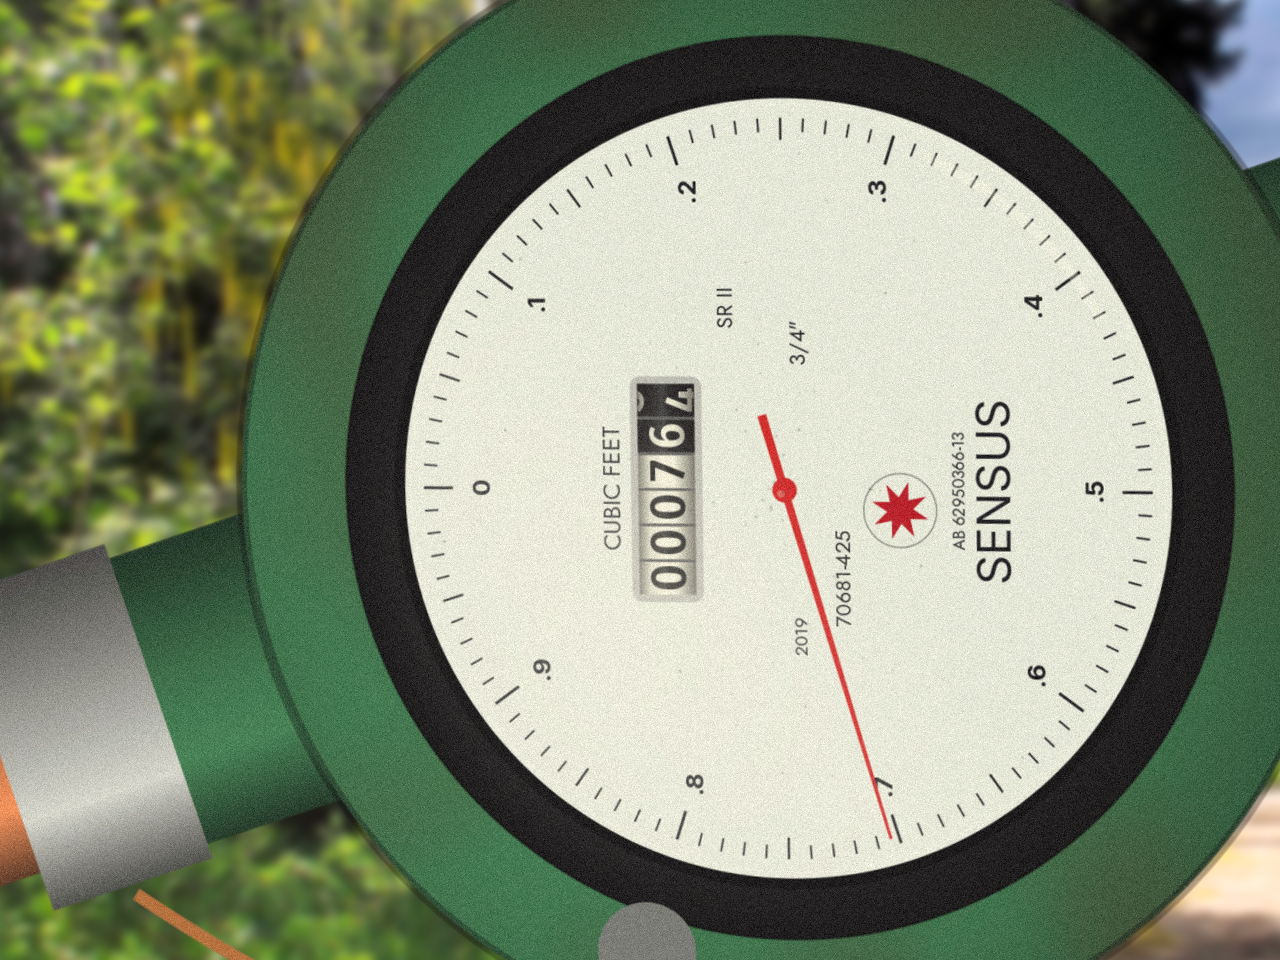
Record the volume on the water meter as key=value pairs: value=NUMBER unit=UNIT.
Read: value=763.70 unit=ft³
